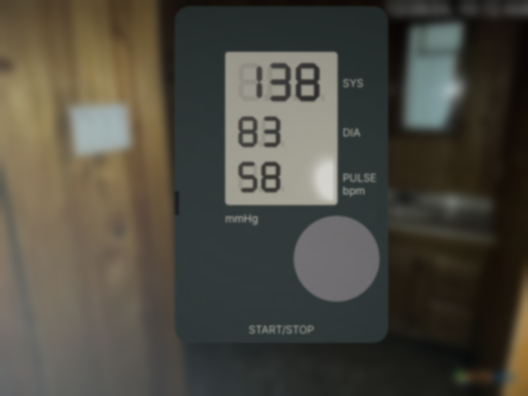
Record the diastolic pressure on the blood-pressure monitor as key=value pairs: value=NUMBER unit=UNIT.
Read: value=83 unit=mmHg
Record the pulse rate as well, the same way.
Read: value=58 unit=bpm
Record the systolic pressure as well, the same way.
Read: value=138 unit=mmHg
